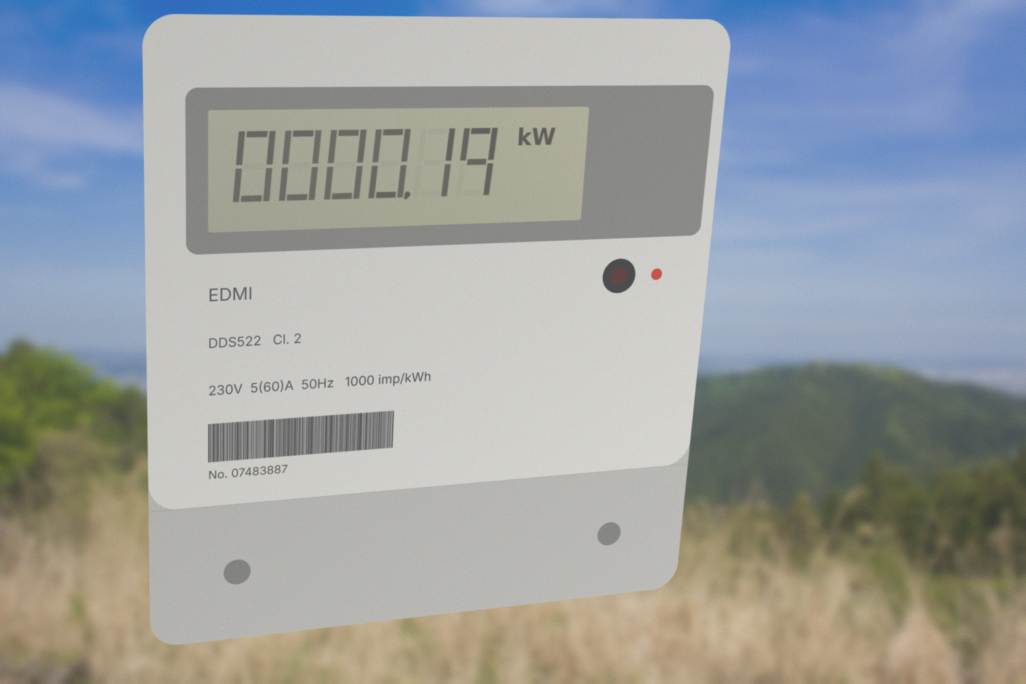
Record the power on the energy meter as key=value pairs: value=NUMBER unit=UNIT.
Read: value=0.19 unit=kW
